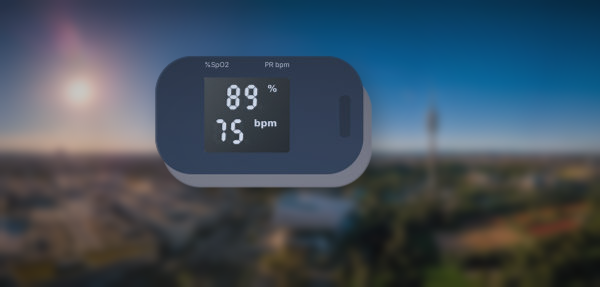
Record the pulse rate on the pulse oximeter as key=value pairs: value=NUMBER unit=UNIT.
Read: value=75 unit=bpm
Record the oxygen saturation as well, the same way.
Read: value=89 unit=%
